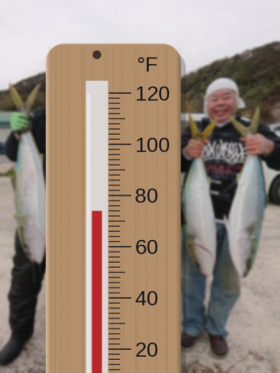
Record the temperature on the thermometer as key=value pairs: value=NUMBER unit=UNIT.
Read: value=74 unit=°F
